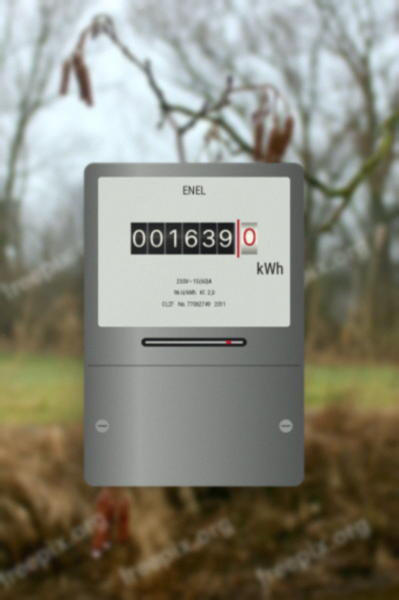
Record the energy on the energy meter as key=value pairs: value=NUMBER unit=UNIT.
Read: value=1639.0 unit=kWh
